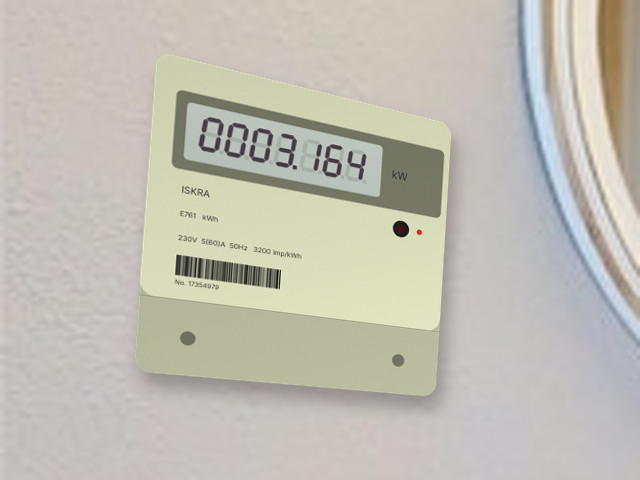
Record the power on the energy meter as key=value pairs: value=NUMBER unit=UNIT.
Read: value=3.164 unit=kW
